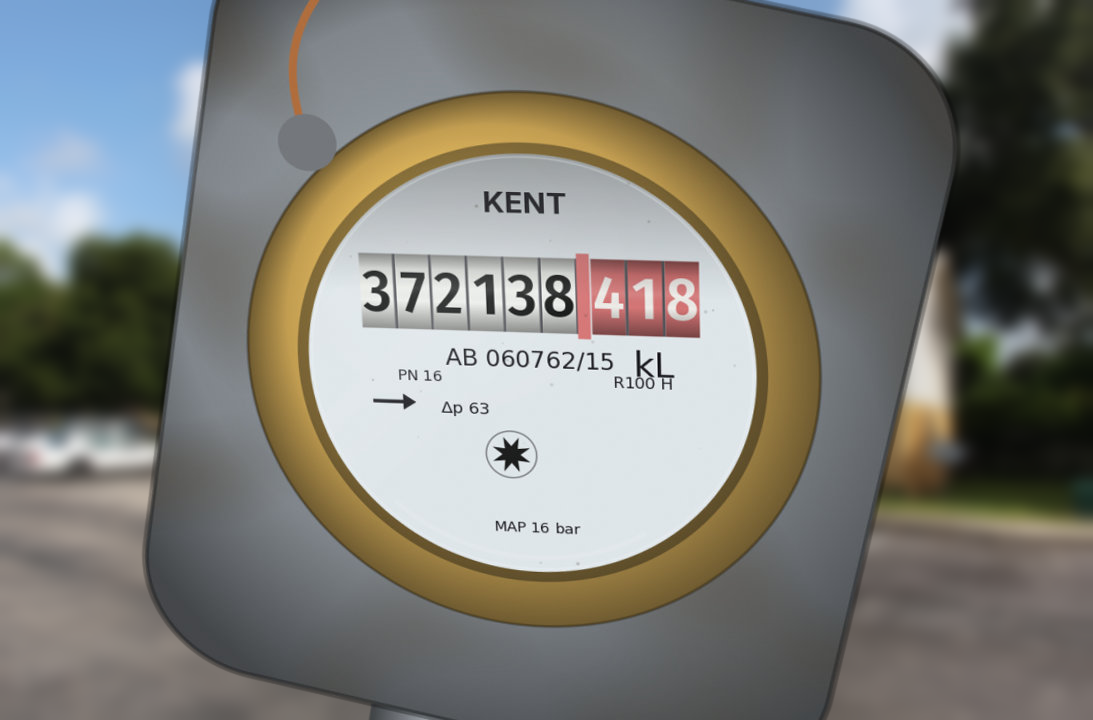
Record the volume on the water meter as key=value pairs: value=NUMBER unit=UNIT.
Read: value=372138.418 unit=kL
